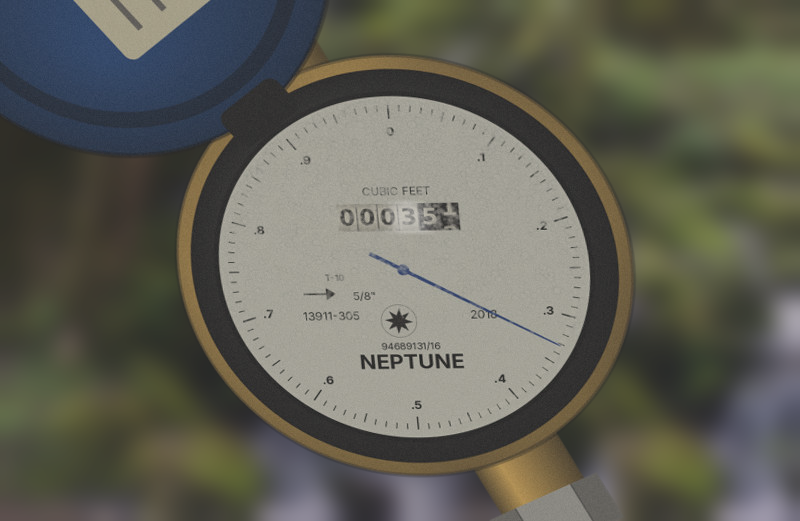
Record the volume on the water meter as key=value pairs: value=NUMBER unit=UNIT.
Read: value=351.33 unit=ft³
